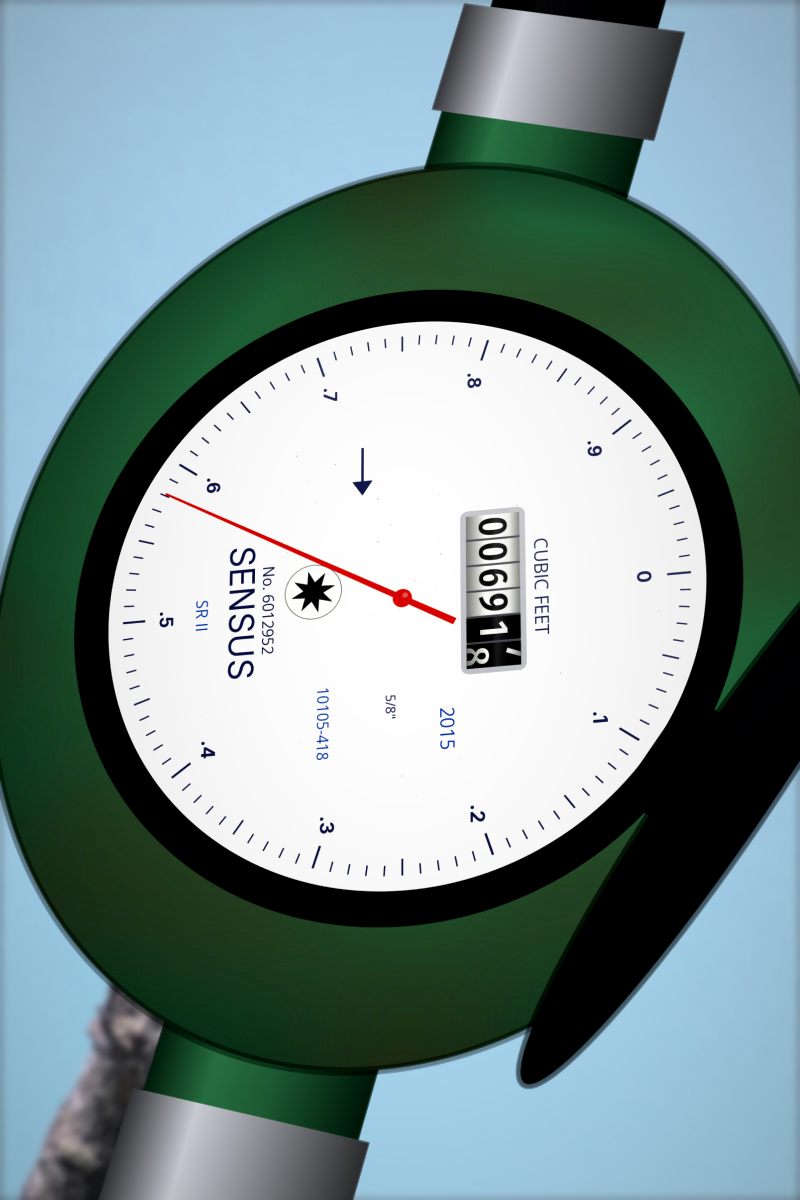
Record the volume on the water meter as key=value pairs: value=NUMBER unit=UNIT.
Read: value=6917.58 unit=ft³
